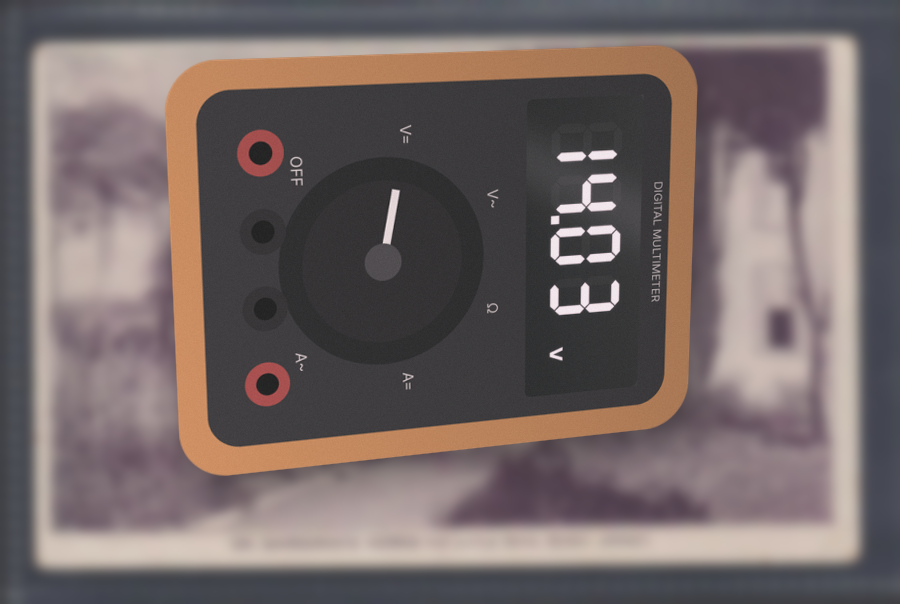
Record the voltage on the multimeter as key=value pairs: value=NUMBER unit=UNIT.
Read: value=14.03 unit=V
